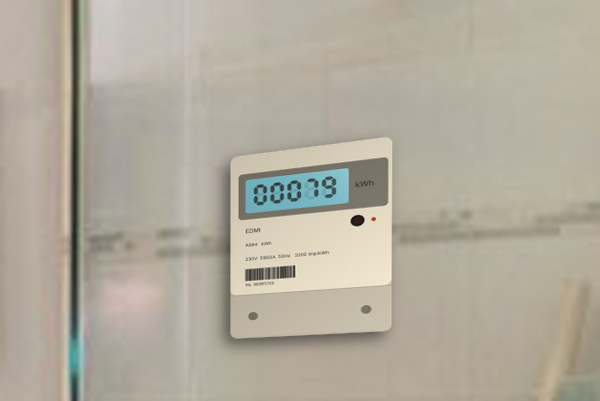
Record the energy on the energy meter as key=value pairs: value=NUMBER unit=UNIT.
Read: value=79 unit=kWh
